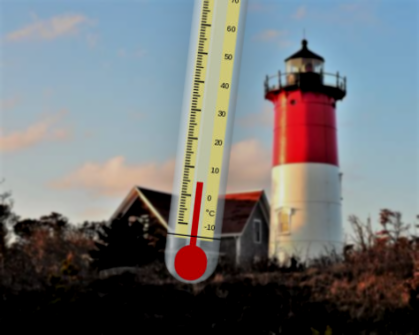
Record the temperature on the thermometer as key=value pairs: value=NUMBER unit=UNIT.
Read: value=5 unit=°C
